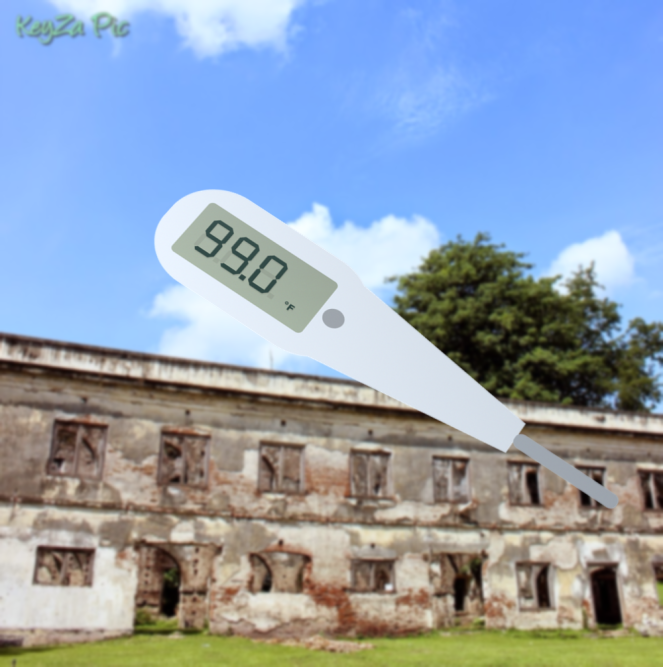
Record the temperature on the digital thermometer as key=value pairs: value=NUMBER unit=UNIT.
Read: value=99.0 unit=°F
